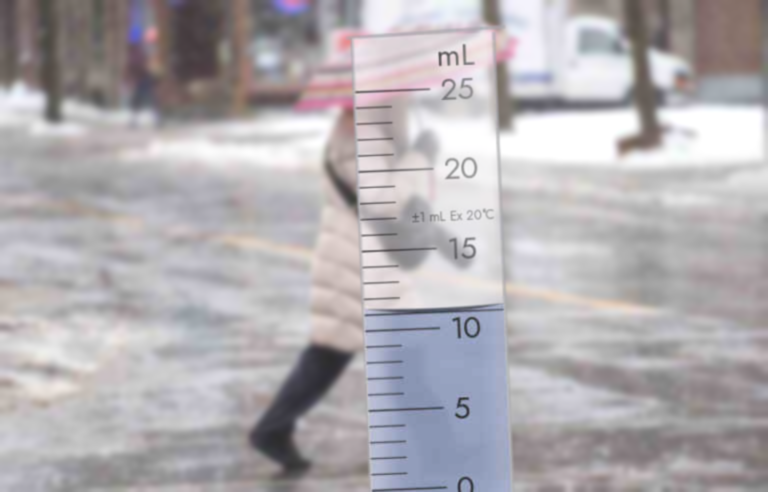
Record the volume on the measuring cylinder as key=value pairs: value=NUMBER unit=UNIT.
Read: value=11 unit=mL
